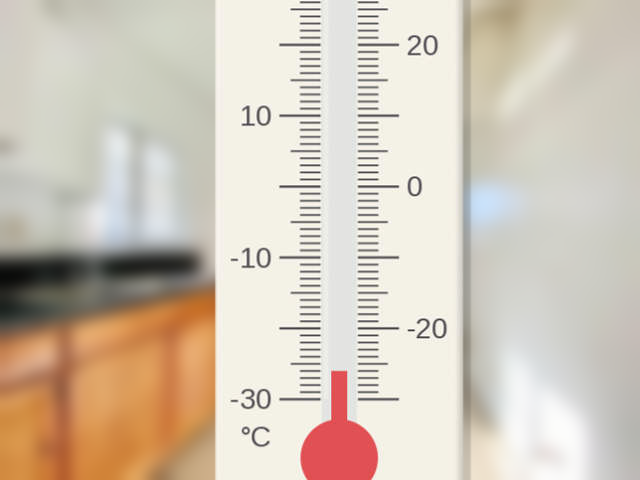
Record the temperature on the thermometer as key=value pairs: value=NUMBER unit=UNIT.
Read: value=-26 unit=°C
